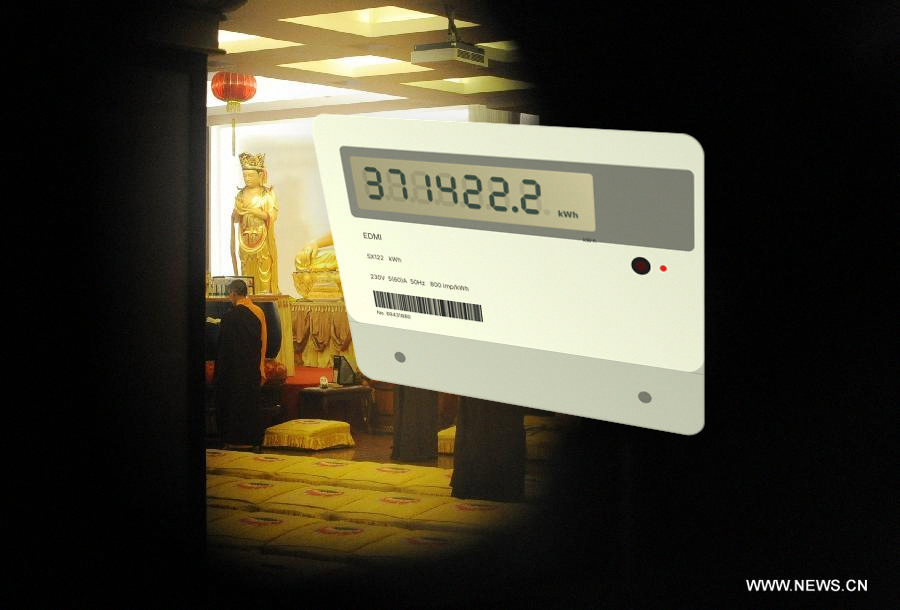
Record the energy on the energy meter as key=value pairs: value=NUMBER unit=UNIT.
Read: value=371422.2 unit=kWh
